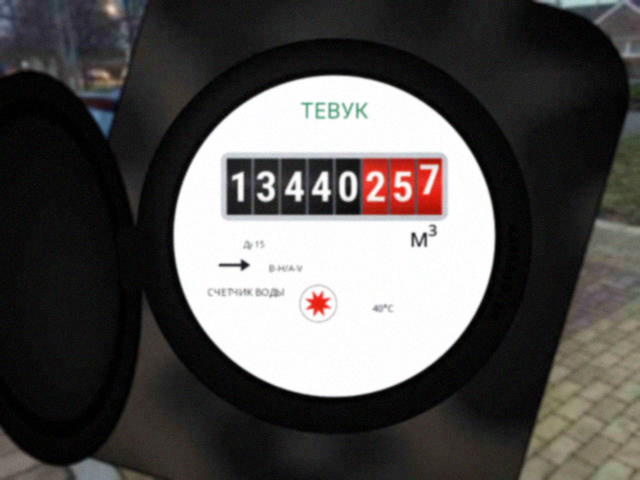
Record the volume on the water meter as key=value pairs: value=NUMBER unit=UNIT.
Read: value=13440.257 unit=m³
